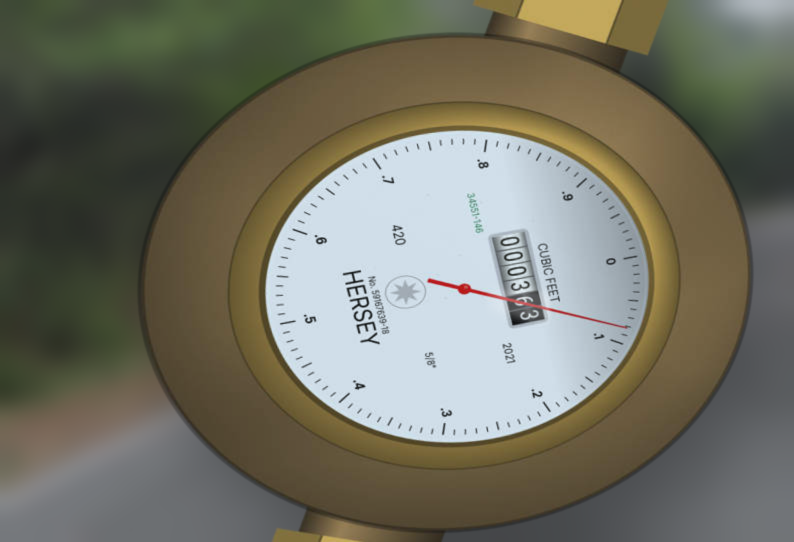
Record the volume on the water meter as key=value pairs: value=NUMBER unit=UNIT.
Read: value=363.08 unit=ft³
